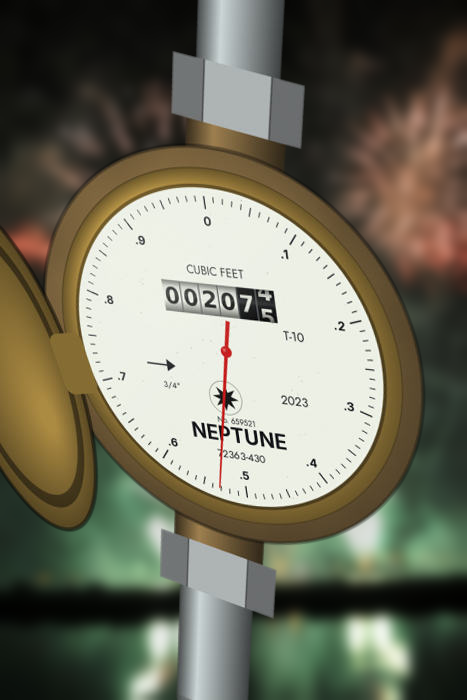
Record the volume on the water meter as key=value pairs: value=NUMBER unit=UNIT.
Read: value=2074.53 unit=ft³
